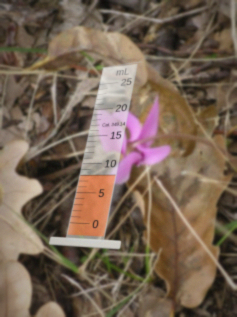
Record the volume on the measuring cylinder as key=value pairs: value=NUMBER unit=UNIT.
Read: value=8 unit=mL
